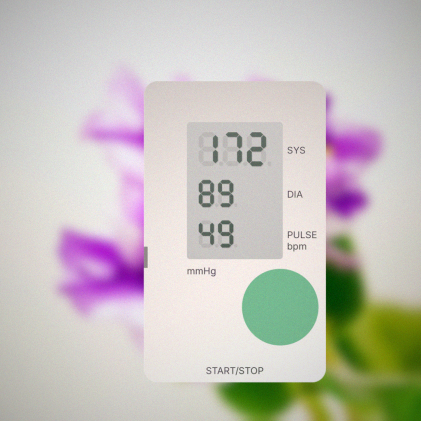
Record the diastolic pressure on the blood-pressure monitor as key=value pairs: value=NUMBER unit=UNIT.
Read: value=89 unit=mmHg
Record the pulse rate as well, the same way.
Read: value=49 unit=bpm
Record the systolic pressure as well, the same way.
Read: value=172 unit=mmHg
